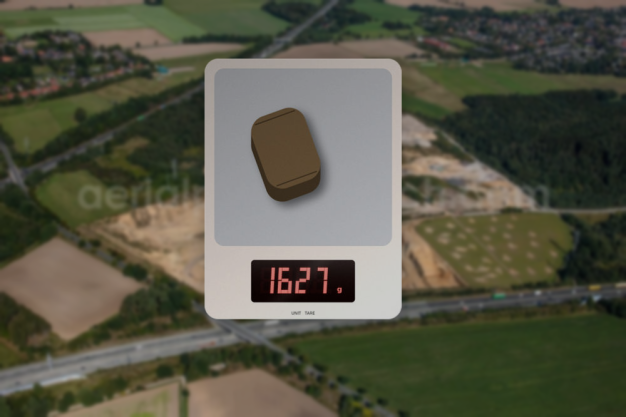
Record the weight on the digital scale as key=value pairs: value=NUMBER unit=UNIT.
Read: value=1627 unit=g
